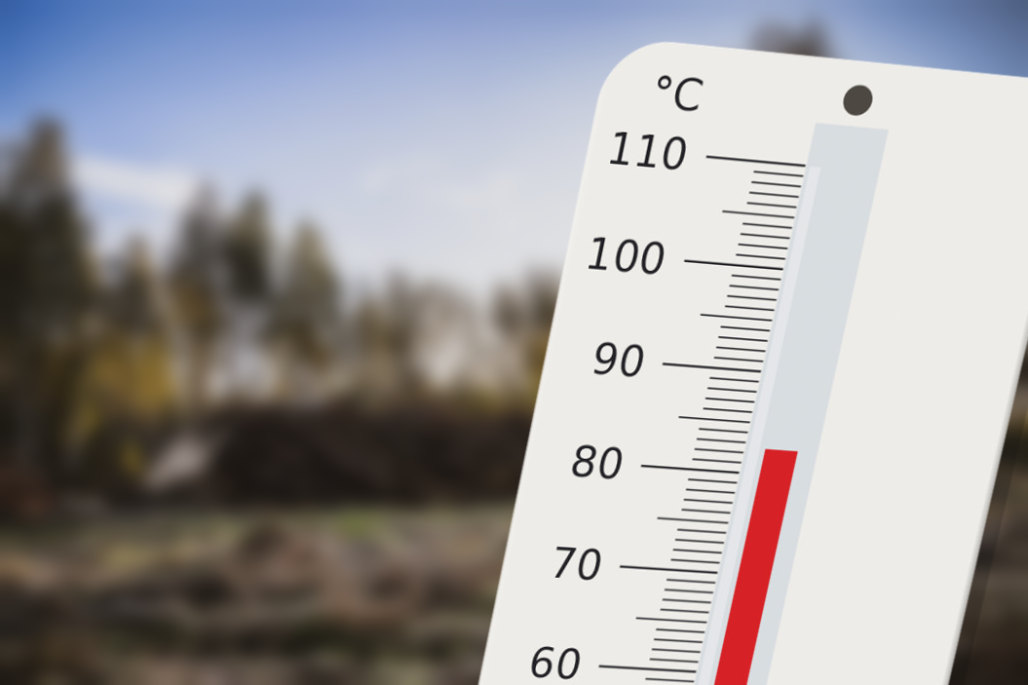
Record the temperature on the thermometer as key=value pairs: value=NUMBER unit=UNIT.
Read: value=82.5 unit=°C
